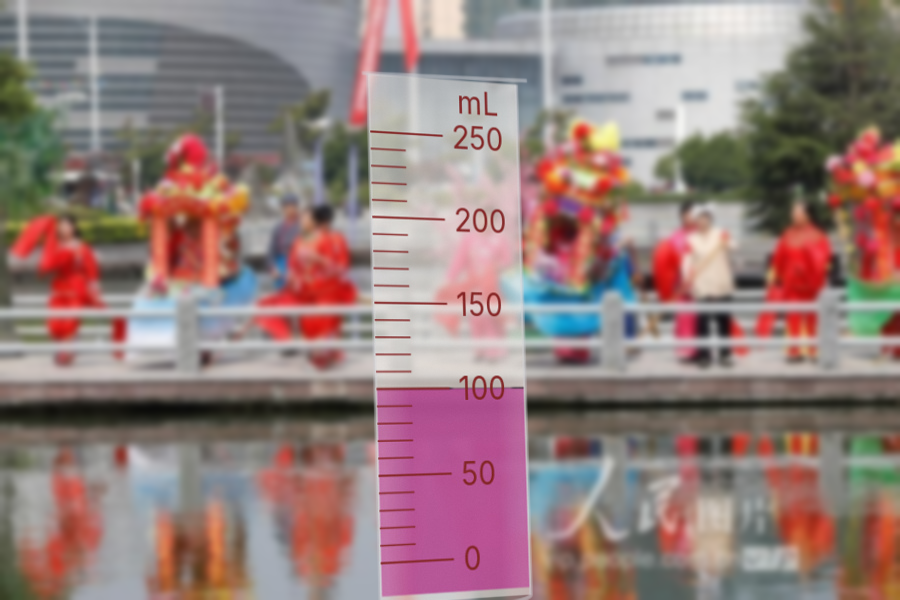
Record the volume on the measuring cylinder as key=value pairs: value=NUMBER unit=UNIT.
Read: value=100 unit=mL
